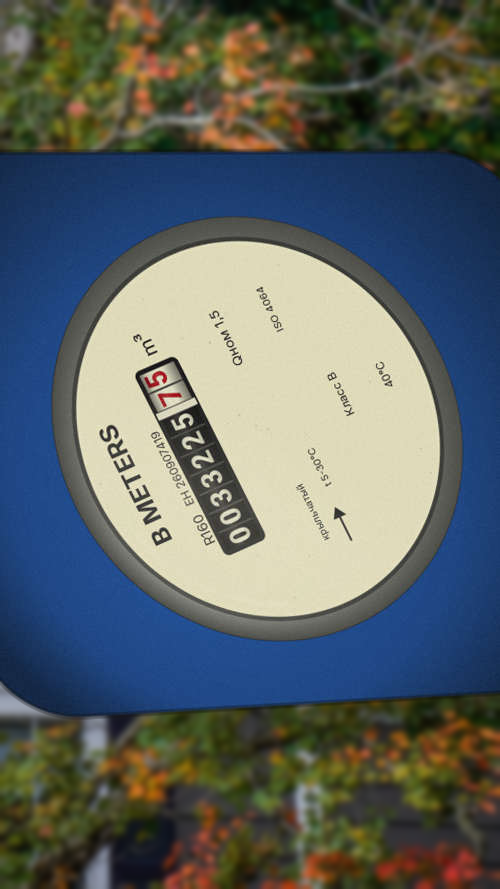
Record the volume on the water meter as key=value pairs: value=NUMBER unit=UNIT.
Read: value=33225.75 unit=m³
